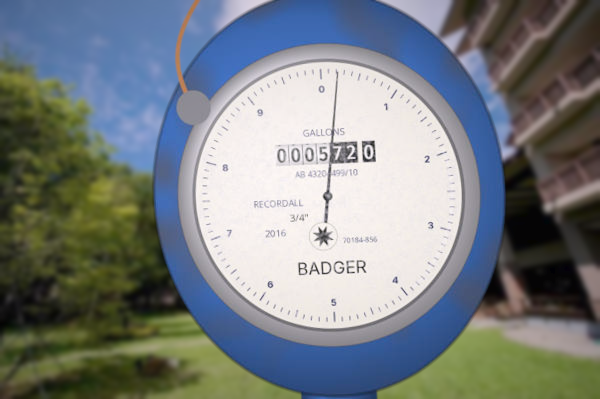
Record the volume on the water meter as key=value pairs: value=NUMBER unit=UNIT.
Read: value=5720.2 unit=gal
